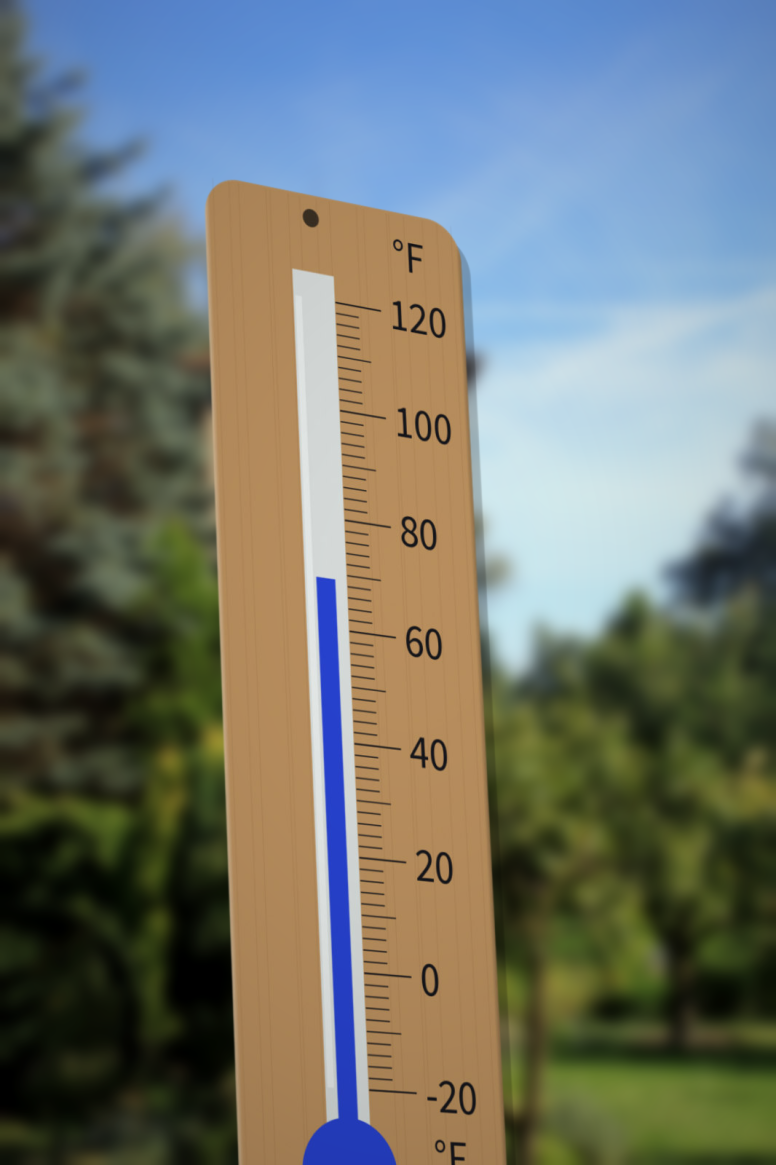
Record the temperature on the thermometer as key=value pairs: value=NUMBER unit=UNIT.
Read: value=69 unit=°F
